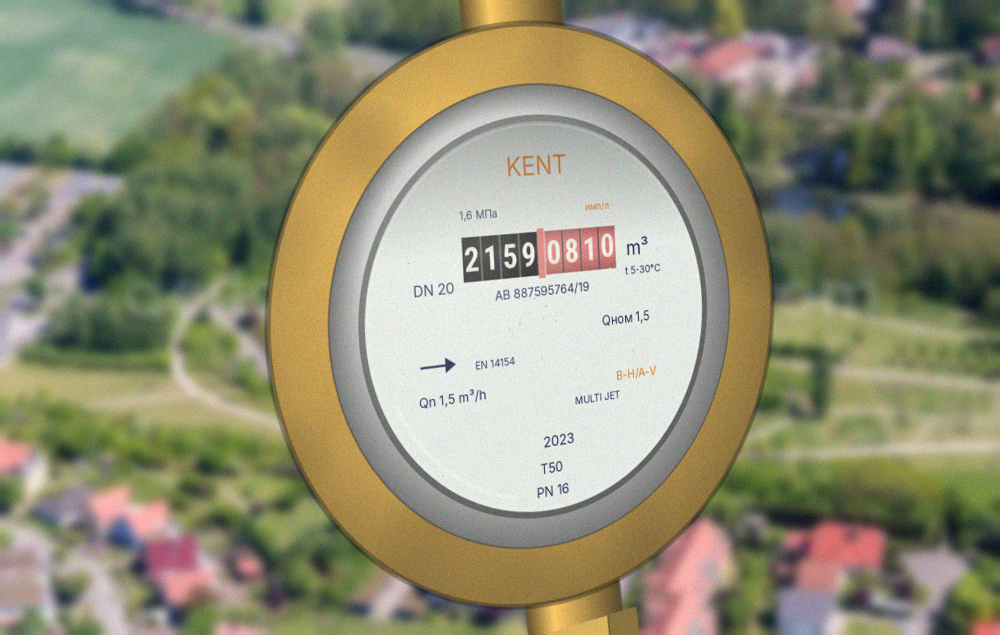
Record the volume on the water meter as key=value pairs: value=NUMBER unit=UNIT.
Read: value=2159.0810 unit=m³
